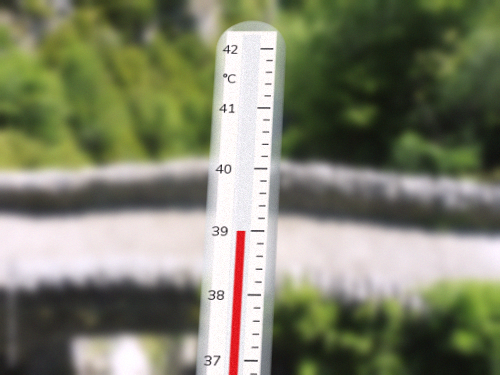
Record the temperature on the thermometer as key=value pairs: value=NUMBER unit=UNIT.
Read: value=39 unit=°C
